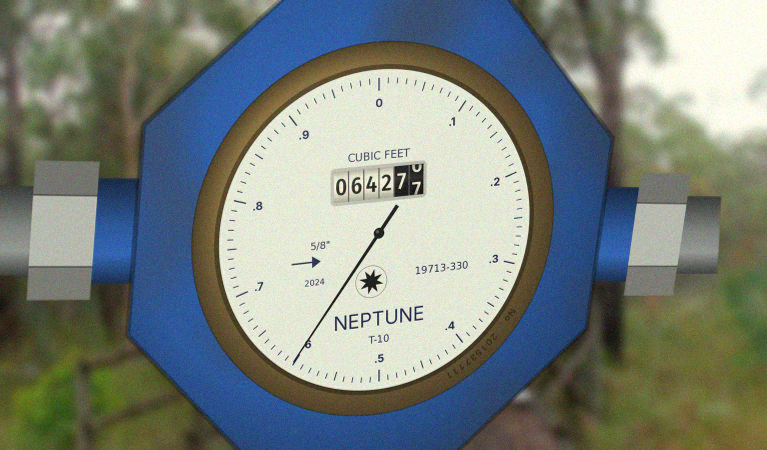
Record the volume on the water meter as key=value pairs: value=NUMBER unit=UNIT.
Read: value=64276.60 unit=ft³
